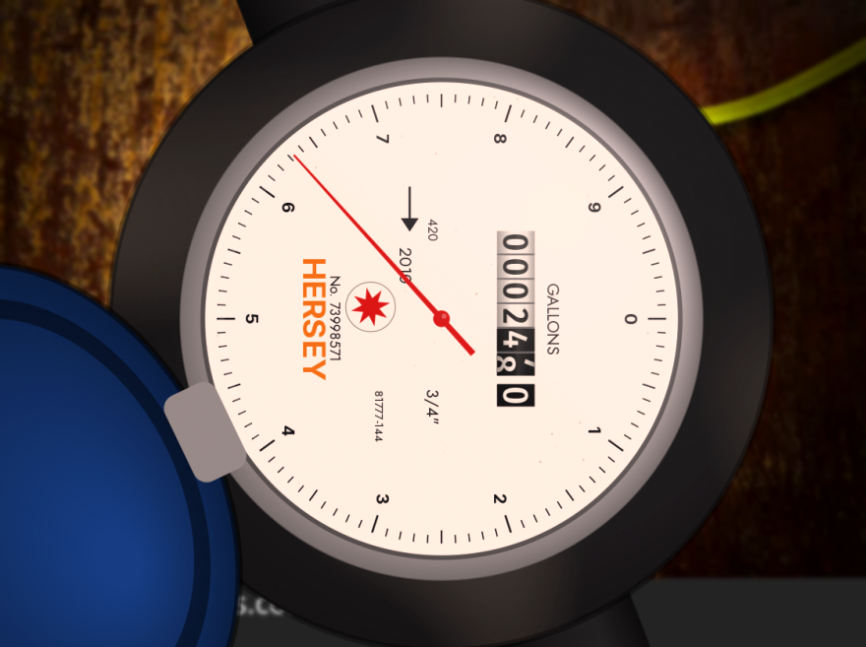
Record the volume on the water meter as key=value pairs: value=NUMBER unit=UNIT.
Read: value=2476.3 unit=gal
